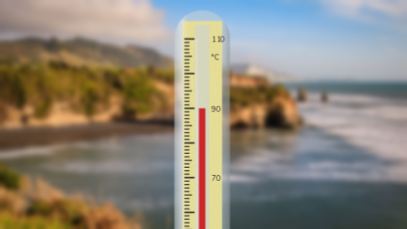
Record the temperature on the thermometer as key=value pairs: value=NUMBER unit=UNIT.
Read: value=90 unit=°C
